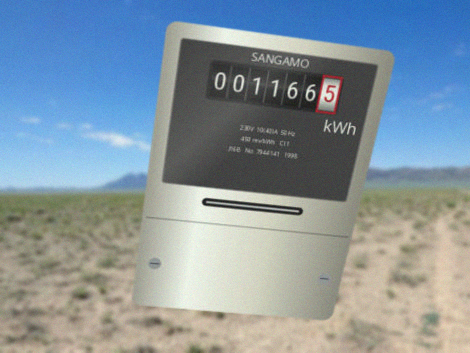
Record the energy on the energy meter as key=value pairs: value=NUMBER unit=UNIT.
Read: value=1166.5 unit=kWh
